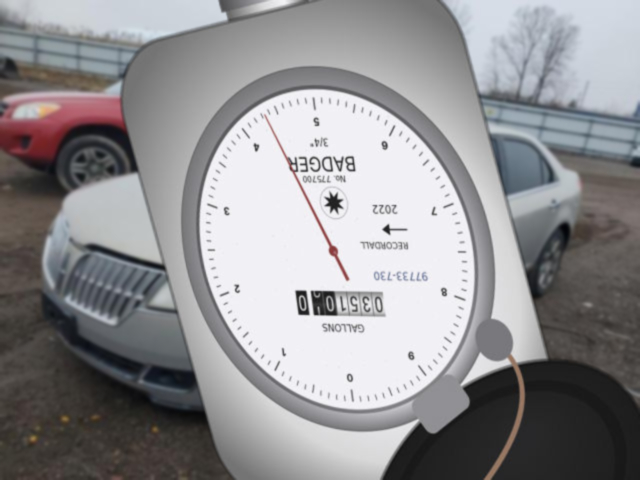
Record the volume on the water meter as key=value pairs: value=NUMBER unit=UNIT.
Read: value=351014.3 unit=gal
